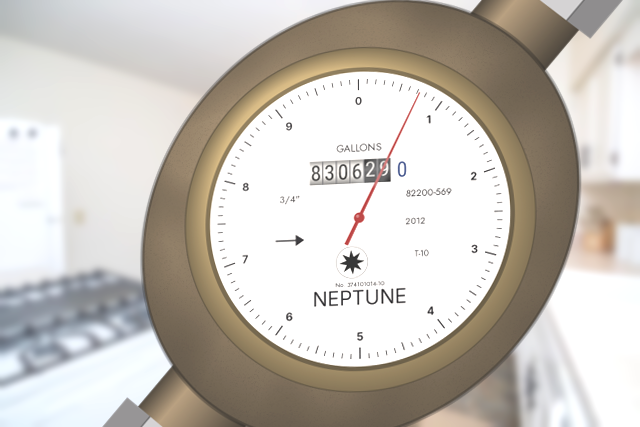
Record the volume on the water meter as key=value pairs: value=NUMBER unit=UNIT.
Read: value=8306290.7 unit=gal
